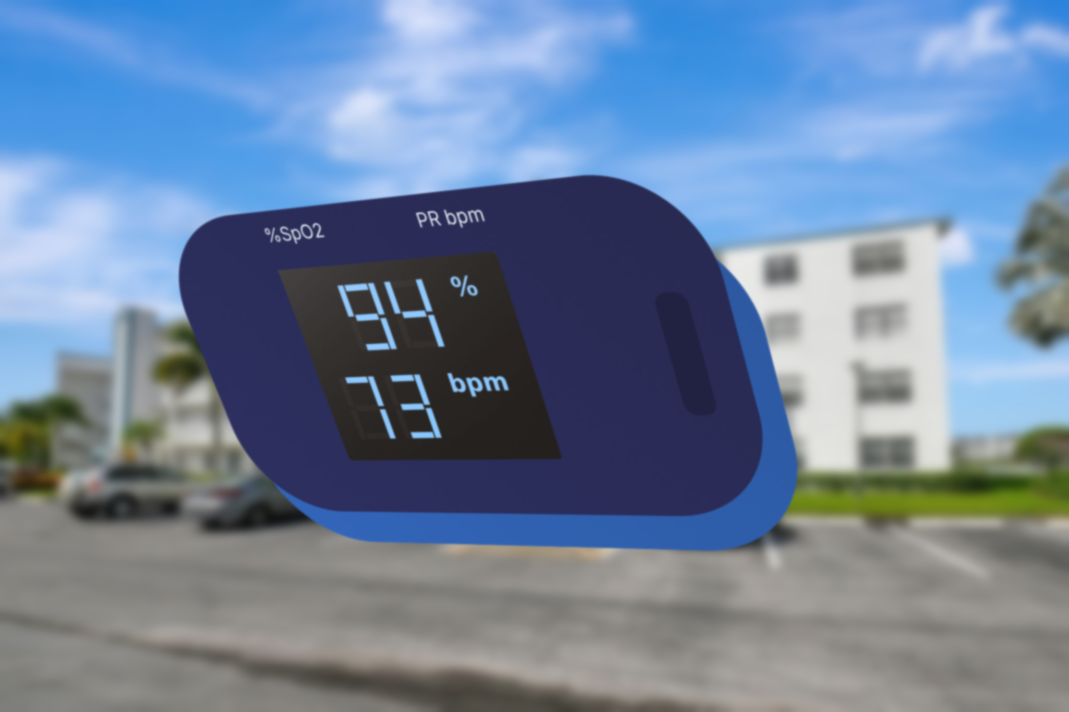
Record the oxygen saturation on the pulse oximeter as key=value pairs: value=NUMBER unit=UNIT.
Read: value=94 unit=%
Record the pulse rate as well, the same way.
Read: value=73 unit=bpm
